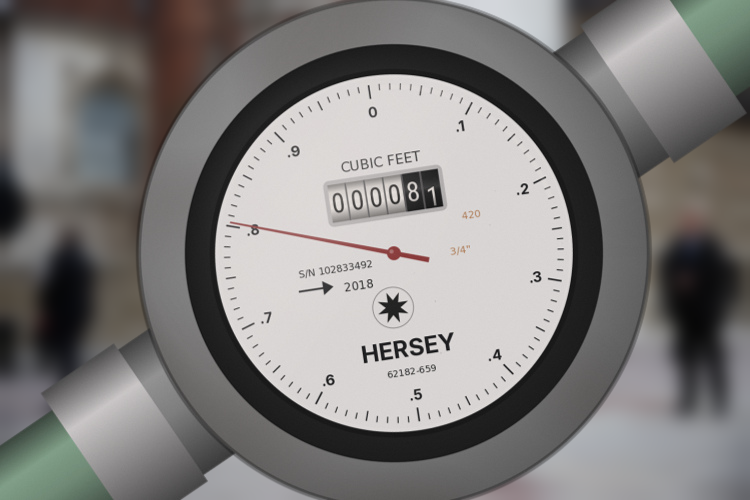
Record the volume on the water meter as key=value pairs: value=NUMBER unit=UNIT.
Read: value=80.80 unit=ft³
